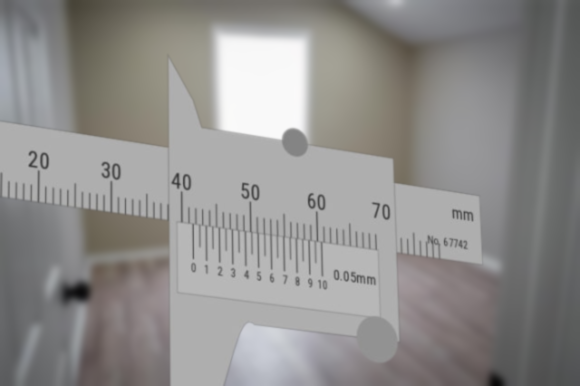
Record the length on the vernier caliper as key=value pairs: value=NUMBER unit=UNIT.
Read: value=41.6 unit=mm
